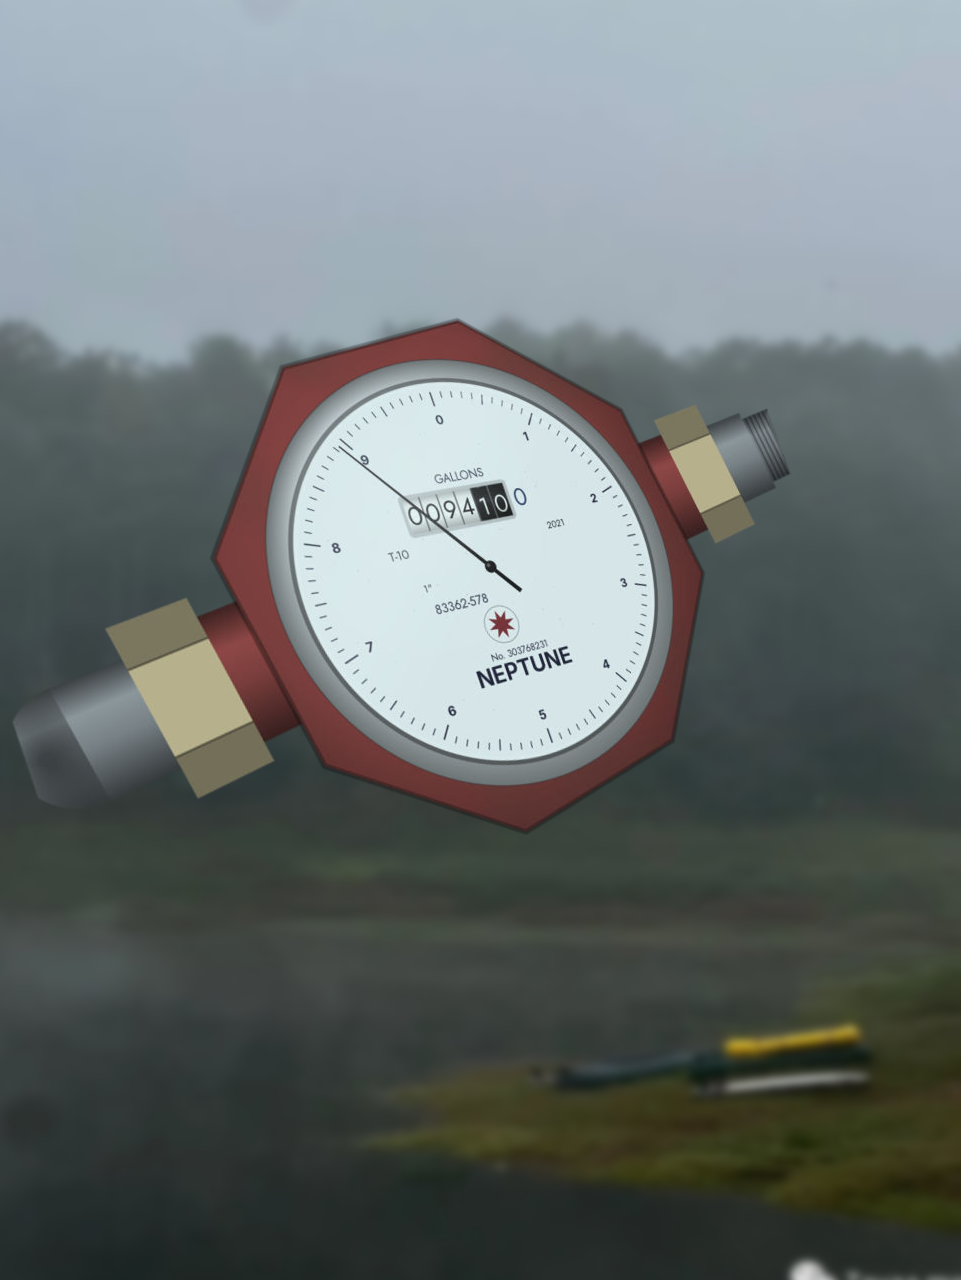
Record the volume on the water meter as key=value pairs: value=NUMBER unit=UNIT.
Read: value=94098.9 unit=gal
